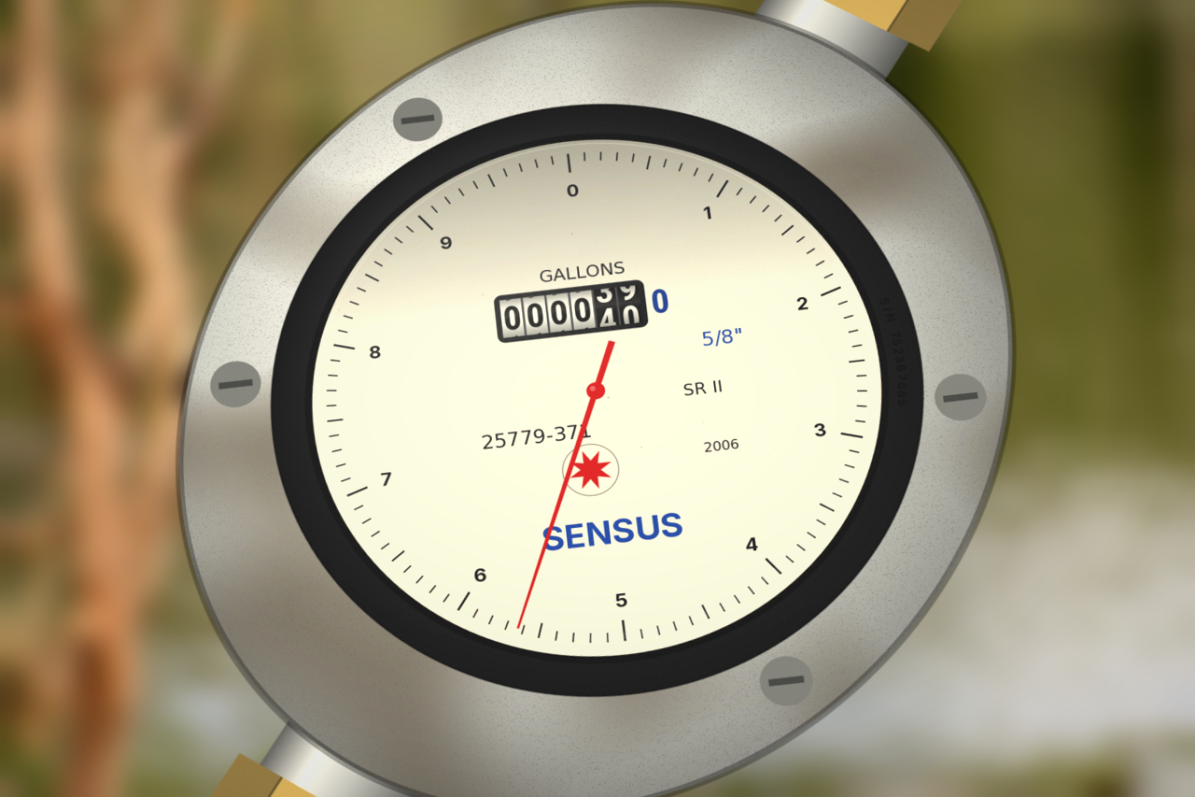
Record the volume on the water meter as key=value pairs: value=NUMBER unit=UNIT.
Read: value=395.6 unit=gal
